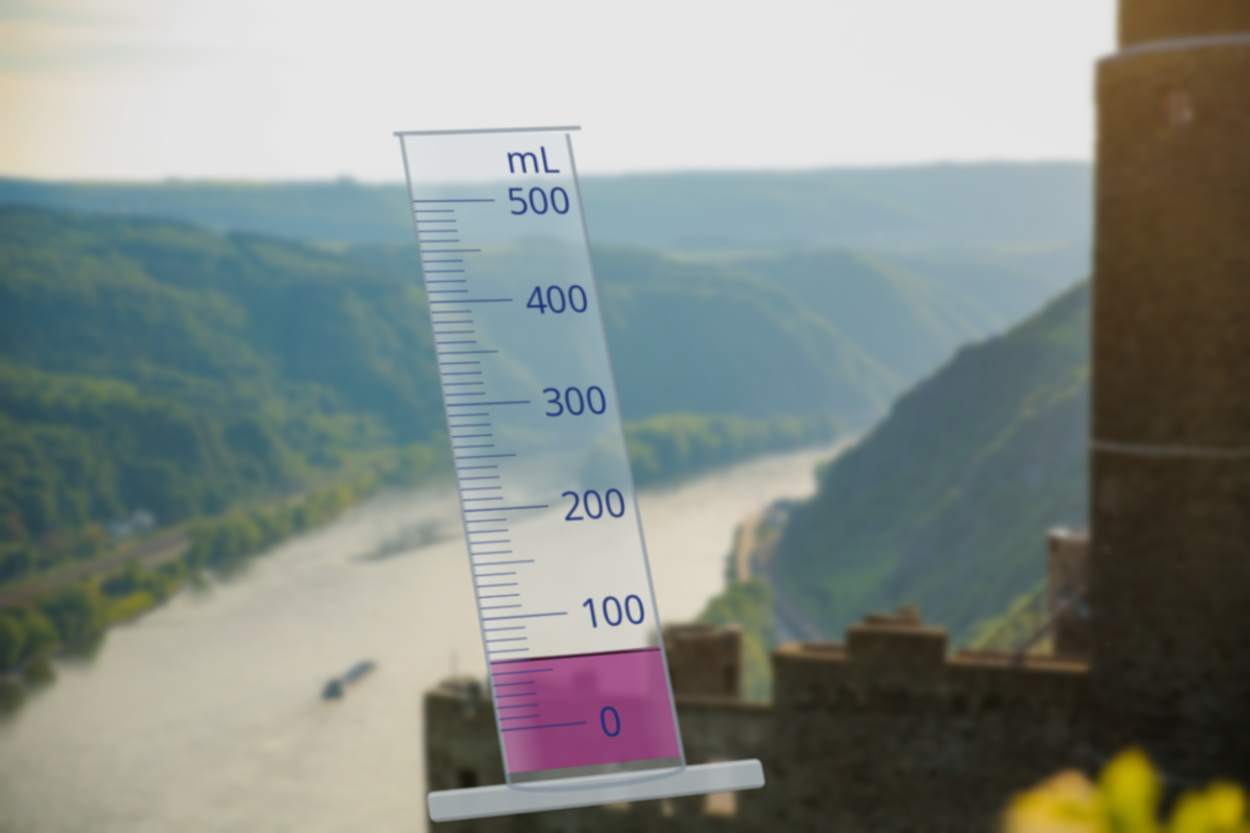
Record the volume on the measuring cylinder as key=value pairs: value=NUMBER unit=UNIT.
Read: value=60 unit=mL
